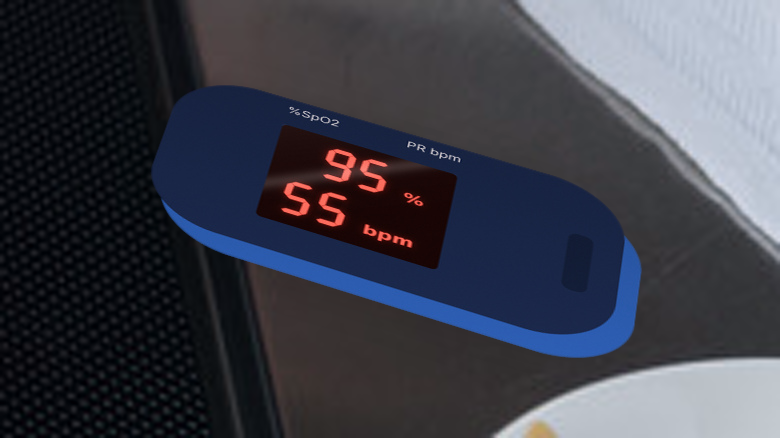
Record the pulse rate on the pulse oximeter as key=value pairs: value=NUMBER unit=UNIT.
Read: value=55 unit=bpm
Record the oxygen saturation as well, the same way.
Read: value=95 unit=%
